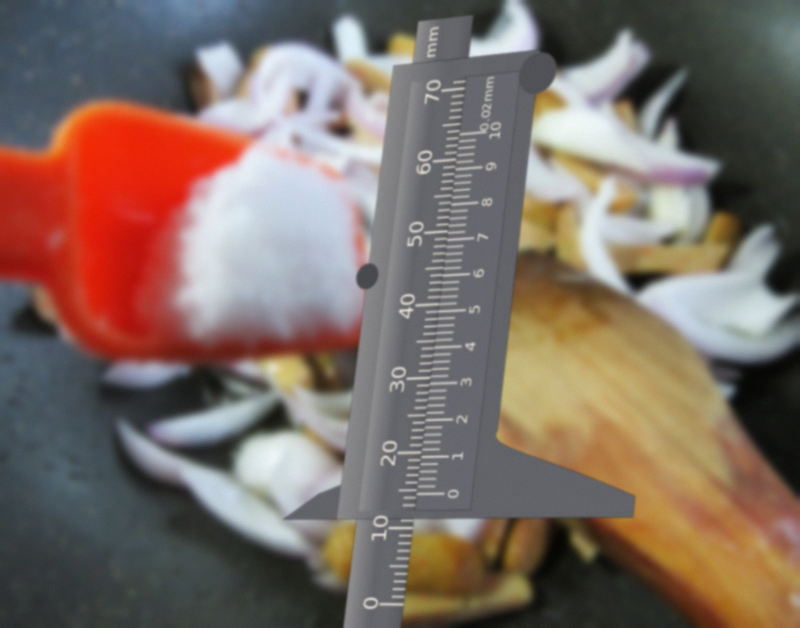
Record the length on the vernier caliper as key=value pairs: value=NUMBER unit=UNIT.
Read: value=14.5 unit=mm
